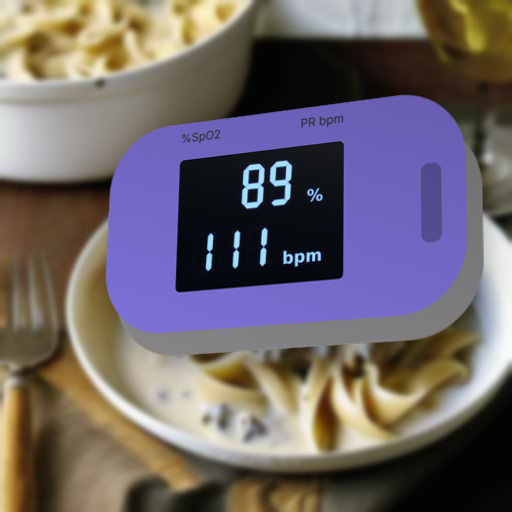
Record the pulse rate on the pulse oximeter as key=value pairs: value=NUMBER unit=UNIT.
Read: value=111 unit=bpm
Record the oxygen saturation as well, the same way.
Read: value=89 unit=%
